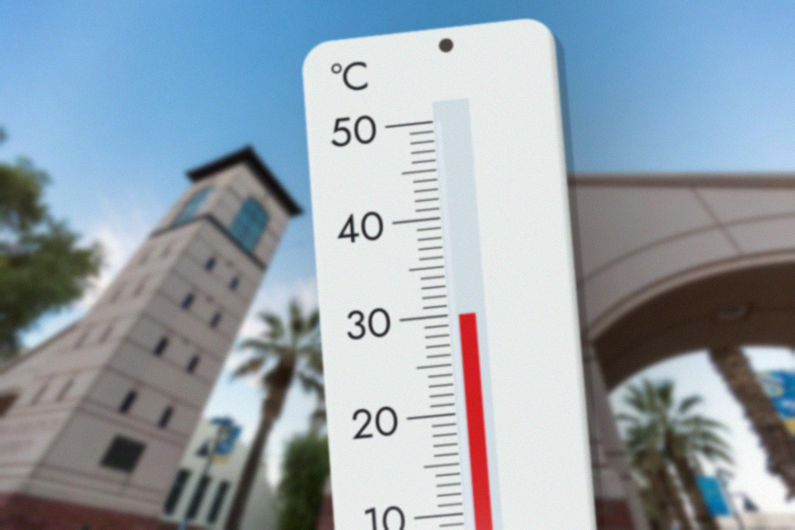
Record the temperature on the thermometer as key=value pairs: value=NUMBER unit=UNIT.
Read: value=30 unit=°C
